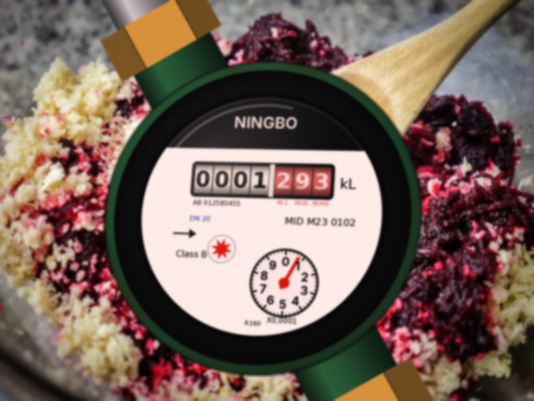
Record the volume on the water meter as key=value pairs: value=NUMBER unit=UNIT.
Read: value=1.2930 unit=kL
